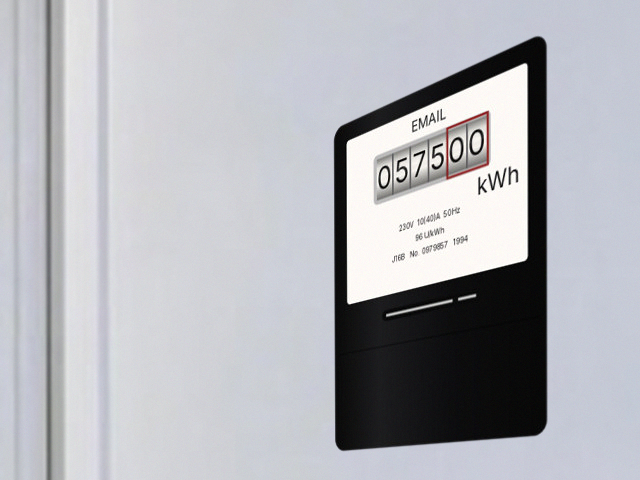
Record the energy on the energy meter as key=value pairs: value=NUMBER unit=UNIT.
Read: value=575.00 unit=kWh
